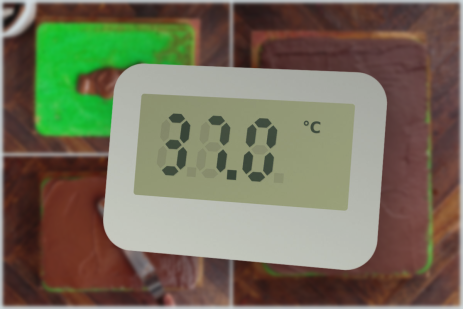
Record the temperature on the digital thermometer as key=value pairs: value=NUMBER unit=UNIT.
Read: value=37.0 unit=°C
